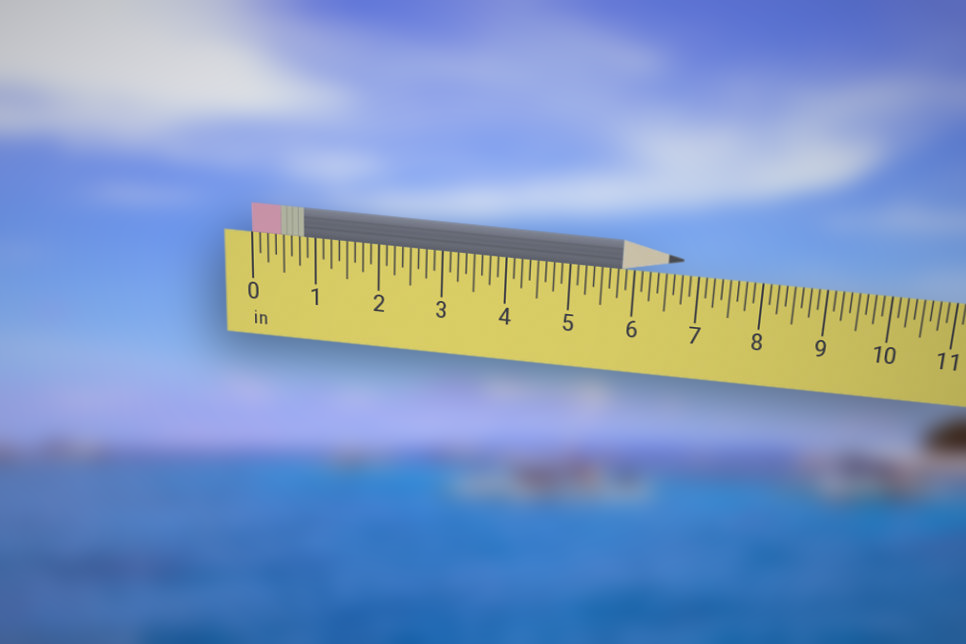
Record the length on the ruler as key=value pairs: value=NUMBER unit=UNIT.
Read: value=6.75 unit=in
